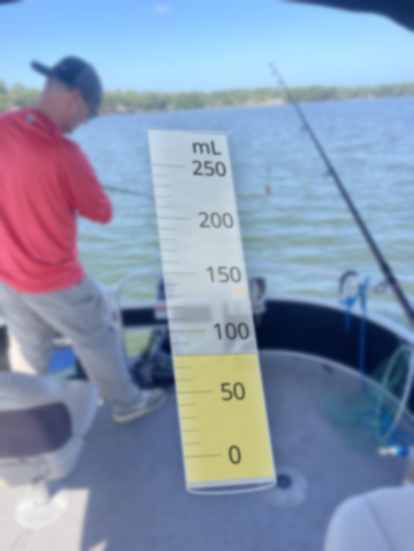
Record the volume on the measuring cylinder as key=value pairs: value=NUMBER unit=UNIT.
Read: value=80 unit=mL
